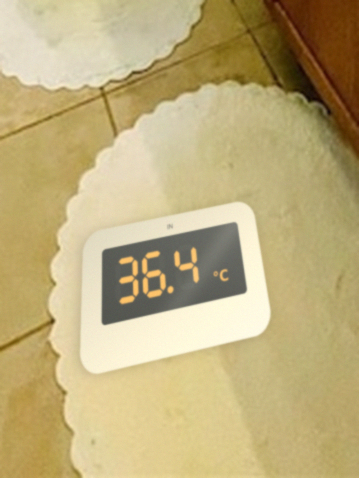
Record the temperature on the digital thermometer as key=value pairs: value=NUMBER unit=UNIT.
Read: value=36.4 unit=°C
